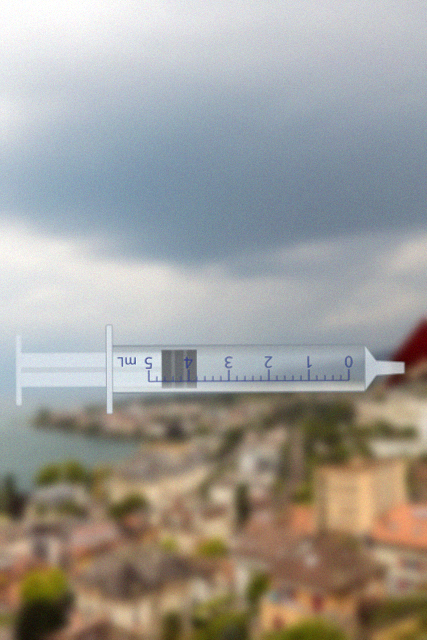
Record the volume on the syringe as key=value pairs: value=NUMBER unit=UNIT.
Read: value=3.8 unit=mL
